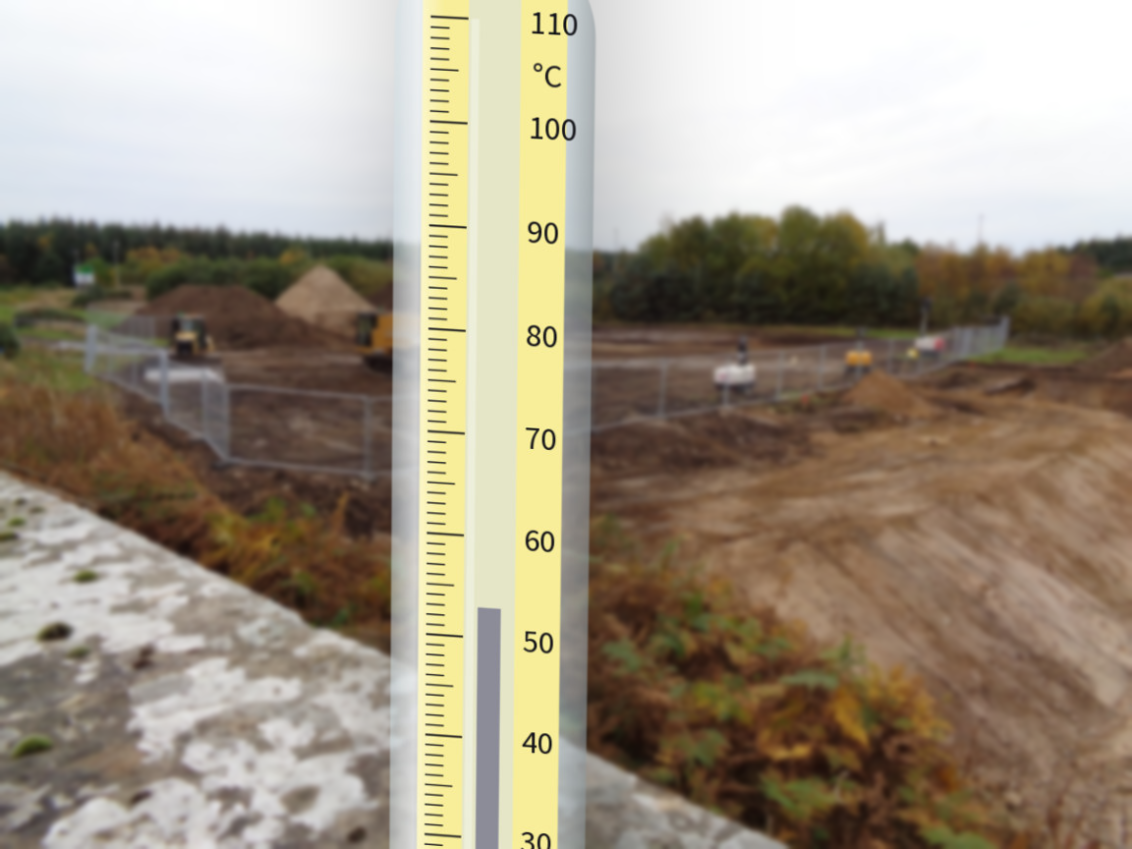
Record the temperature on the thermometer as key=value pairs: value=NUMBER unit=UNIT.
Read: value=53 unit=°C
